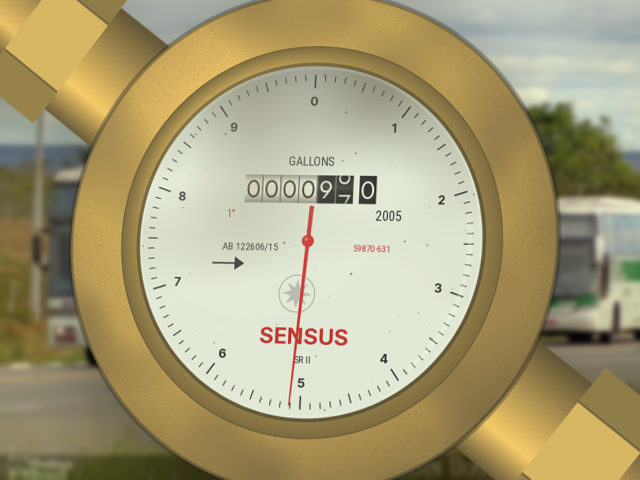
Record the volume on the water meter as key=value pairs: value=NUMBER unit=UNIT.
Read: value=965.1 unit=gal
